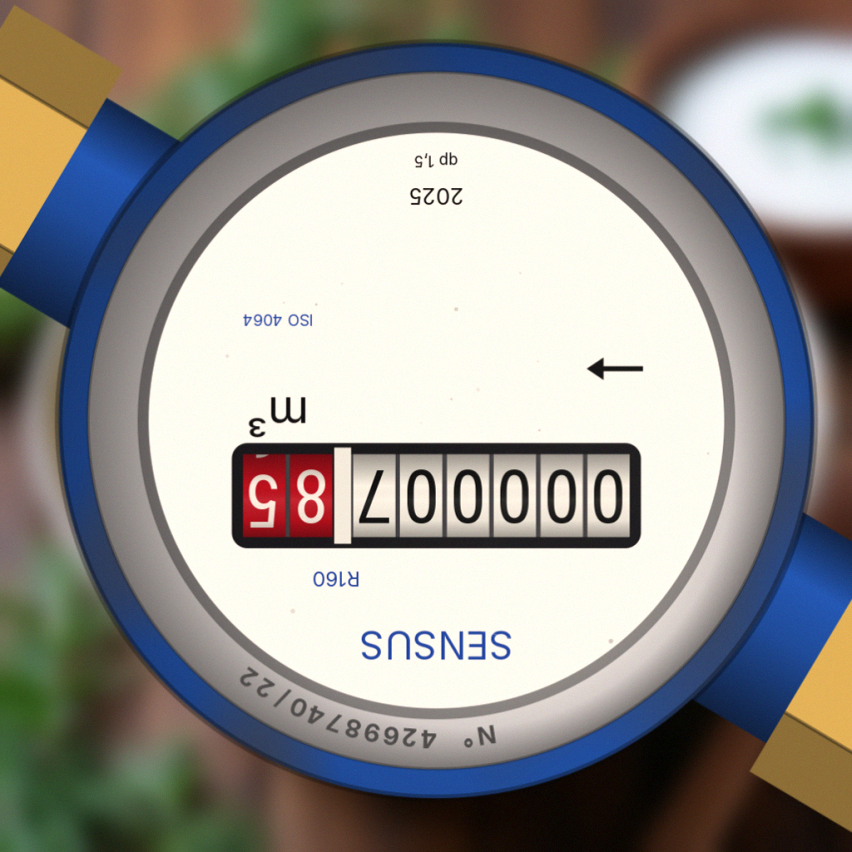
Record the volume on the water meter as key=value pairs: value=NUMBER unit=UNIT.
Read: value=7.85 unit=m³
